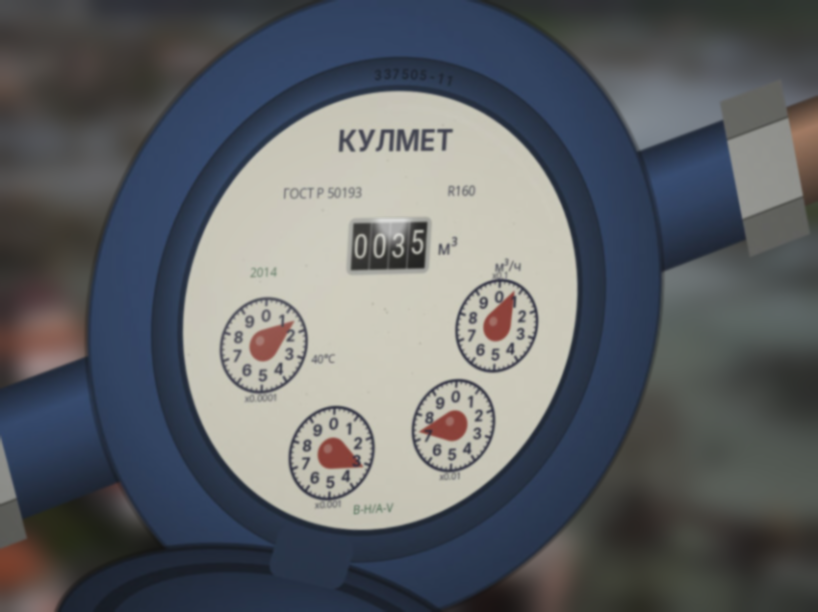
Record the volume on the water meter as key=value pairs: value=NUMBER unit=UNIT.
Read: value=35.0731 unit=m³
